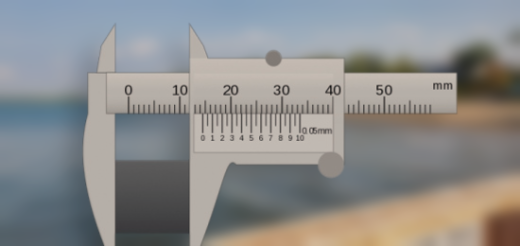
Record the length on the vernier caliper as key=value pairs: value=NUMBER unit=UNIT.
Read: value=14.5 unit=mm
